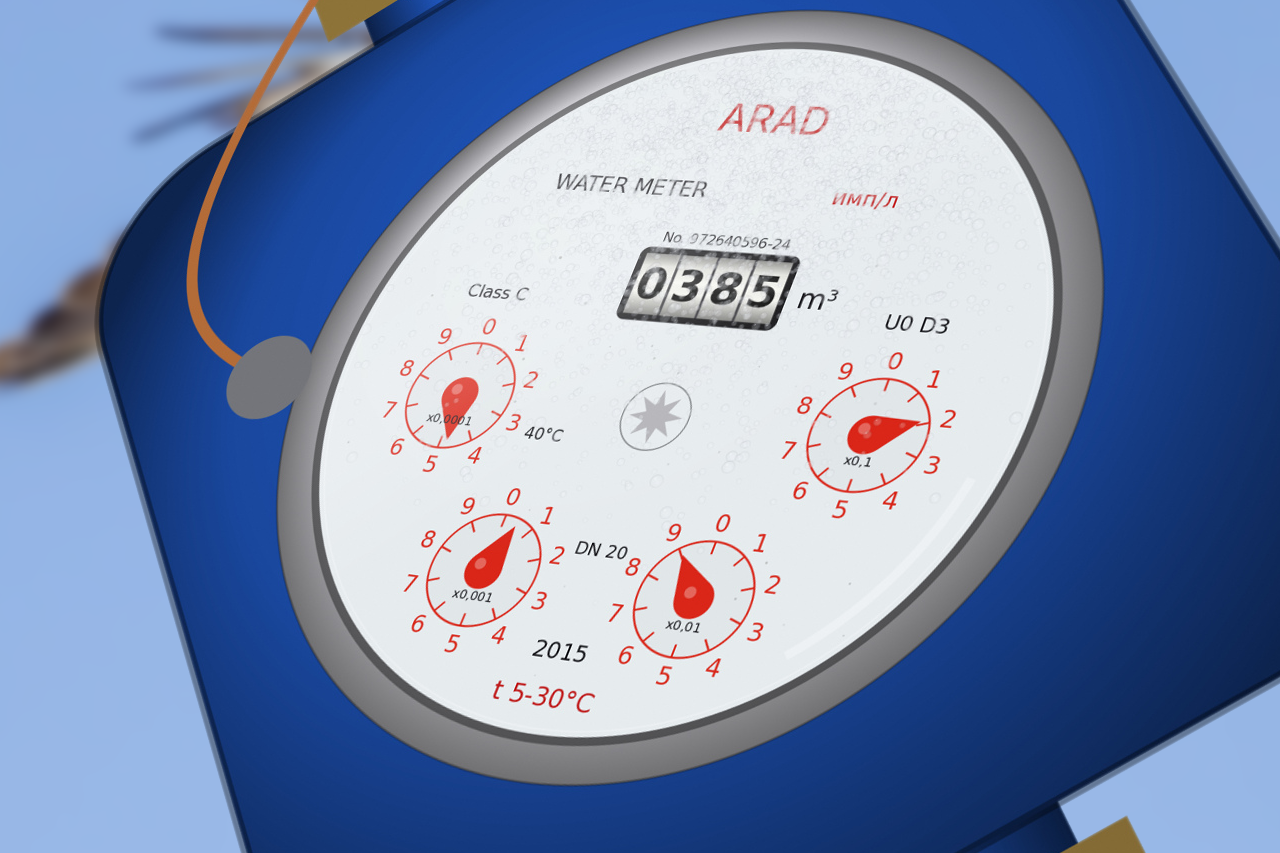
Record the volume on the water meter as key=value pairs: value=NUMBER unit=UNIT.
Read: value=385.1904 unit=m³
